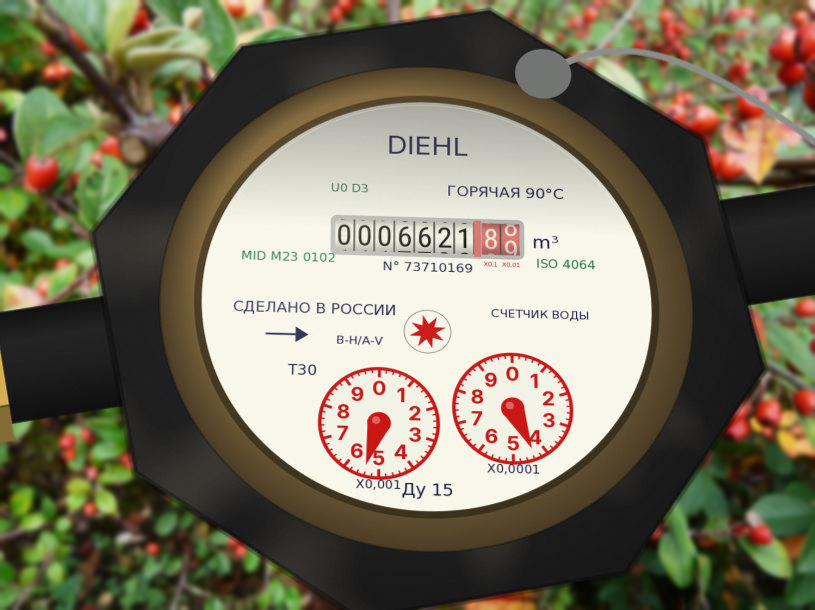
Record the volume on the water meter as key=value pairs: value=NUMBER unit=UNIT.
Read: value=6621.8854 unit=m³
